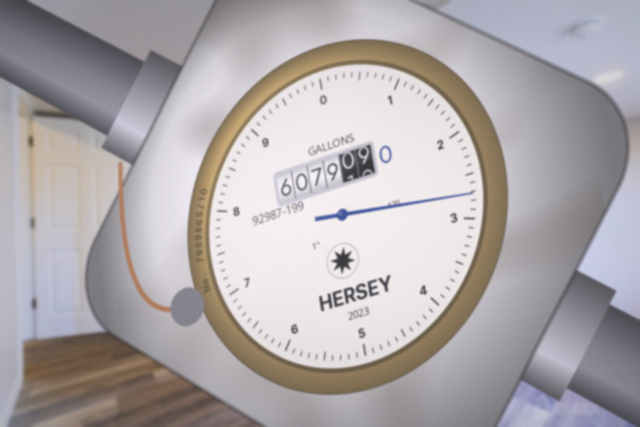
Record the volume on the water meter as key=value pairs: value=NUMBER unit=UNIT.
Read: value=6079092.7 unit=gal
